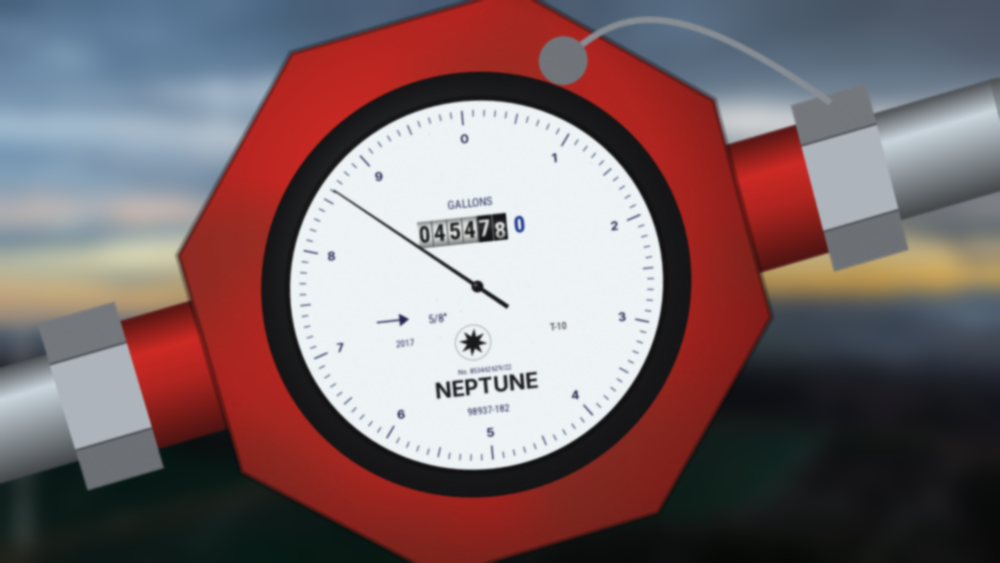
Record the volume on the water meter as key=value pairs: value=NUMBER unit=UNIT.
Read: value=454778.6 unit=gal
